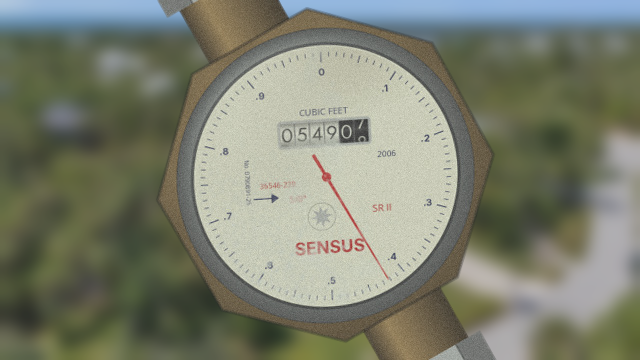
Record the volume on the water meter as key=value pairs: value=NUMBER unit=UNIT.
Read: value=54907.42 unit=ft³
